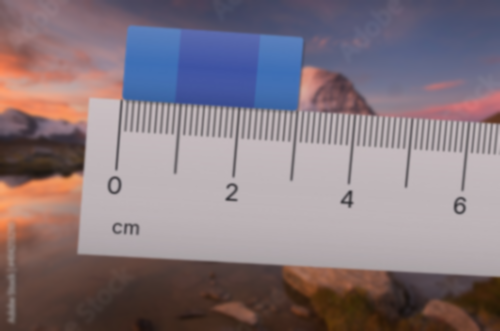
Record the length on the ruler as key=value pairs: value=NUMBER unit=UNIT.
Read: value=3 unit=cm
